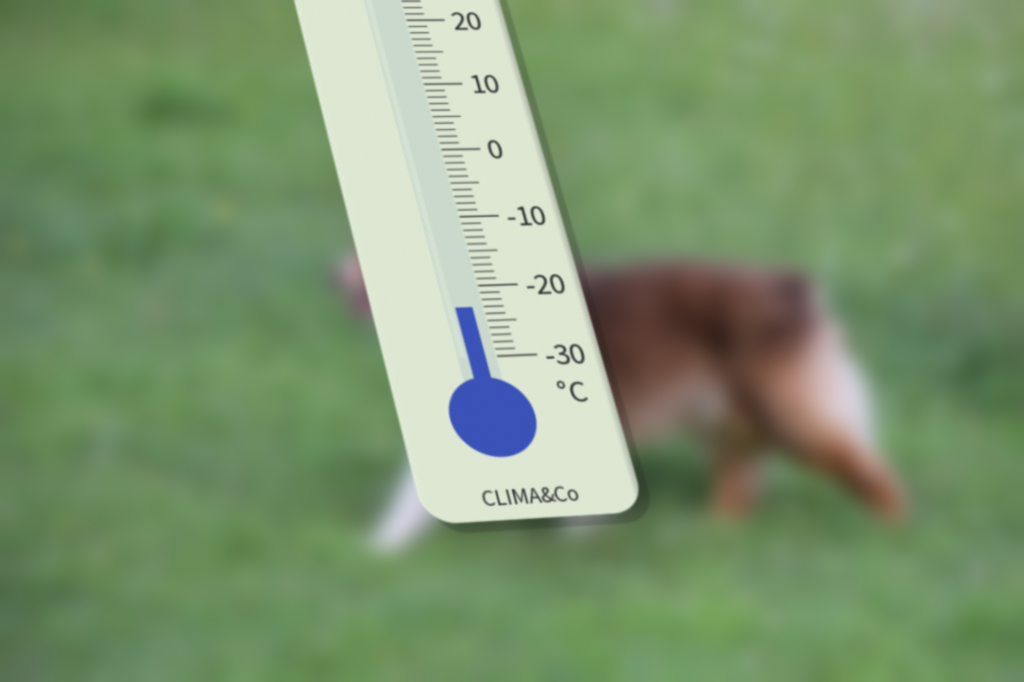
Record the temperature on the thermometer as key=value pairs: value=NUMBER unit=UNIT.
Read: value=-23 unit=°C
